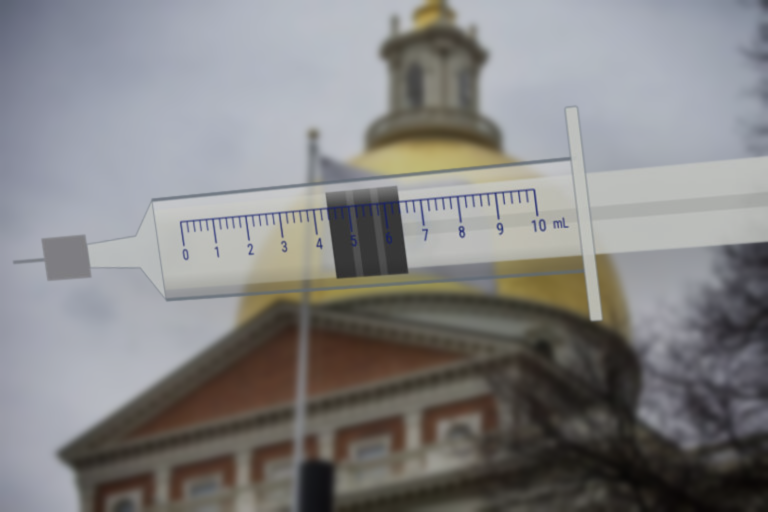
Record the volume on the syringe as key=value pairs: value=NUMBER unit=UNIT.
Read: value=4.4 unit=mL
